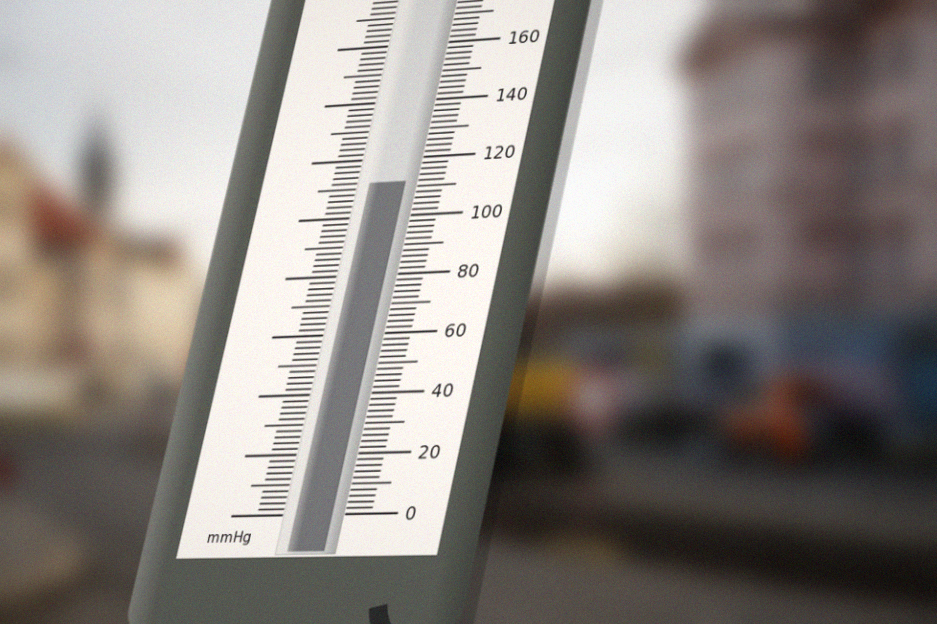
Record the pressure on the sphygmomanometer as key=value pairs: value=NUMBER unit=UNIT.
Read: value=112 unit=mmHg
